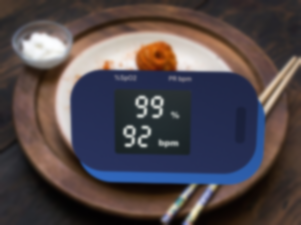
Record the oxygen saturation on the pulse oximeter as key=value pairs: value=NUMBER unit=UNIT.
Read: value=99 unit=%
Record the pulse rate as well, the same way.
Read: value=92 unit=bpm
